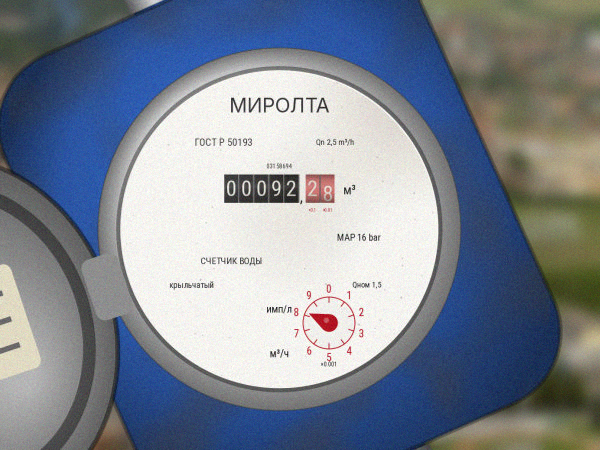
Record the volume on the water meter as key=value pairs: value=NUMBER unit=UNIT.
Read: value=92.278 unit=m³
